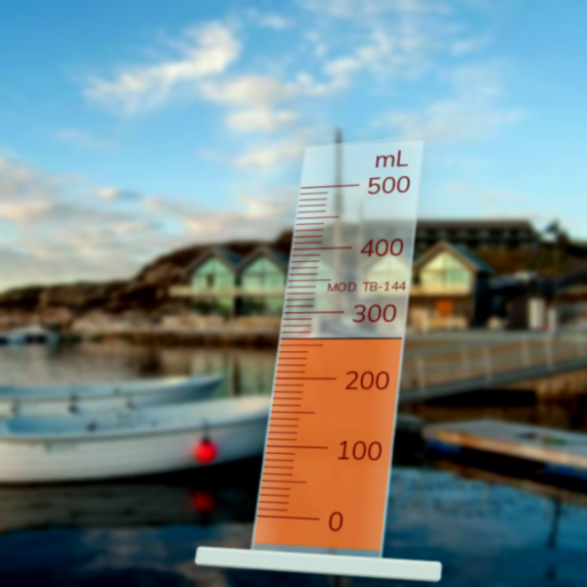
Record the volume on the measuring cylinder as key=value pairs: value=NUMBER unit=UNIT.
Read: value=260 unit=mL
